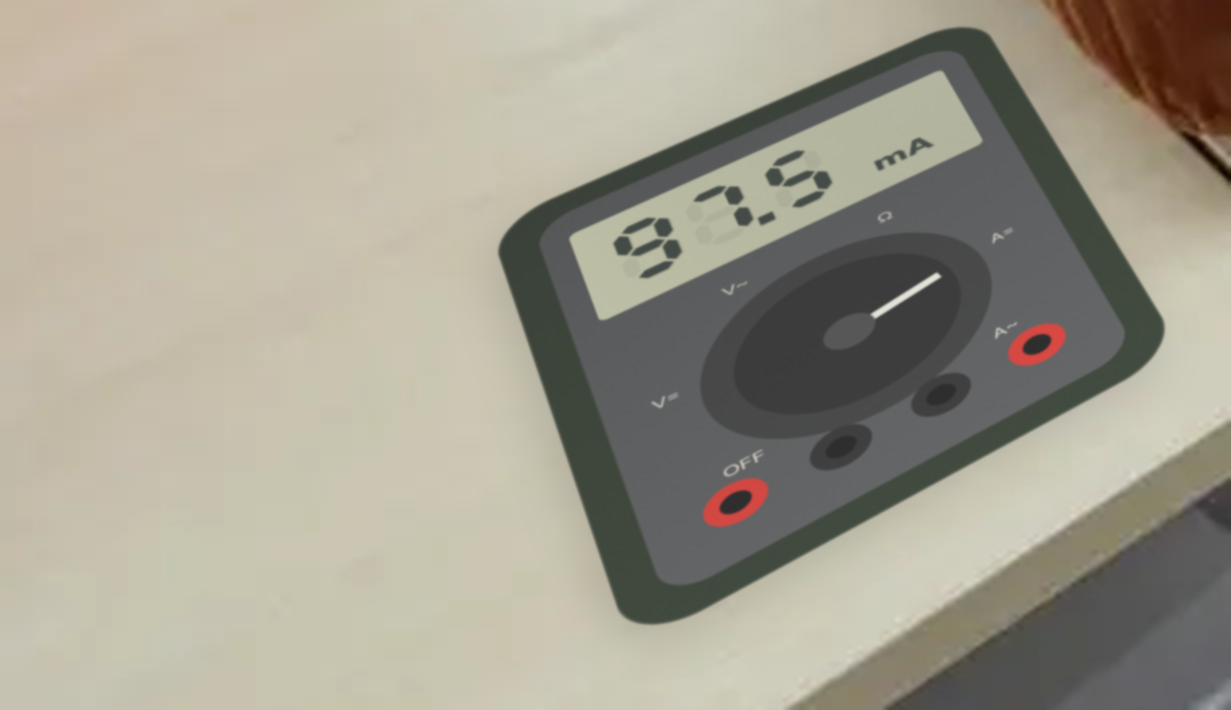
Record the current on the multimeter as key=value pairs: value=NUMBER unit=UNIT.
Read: value=97.5 unit=mA
